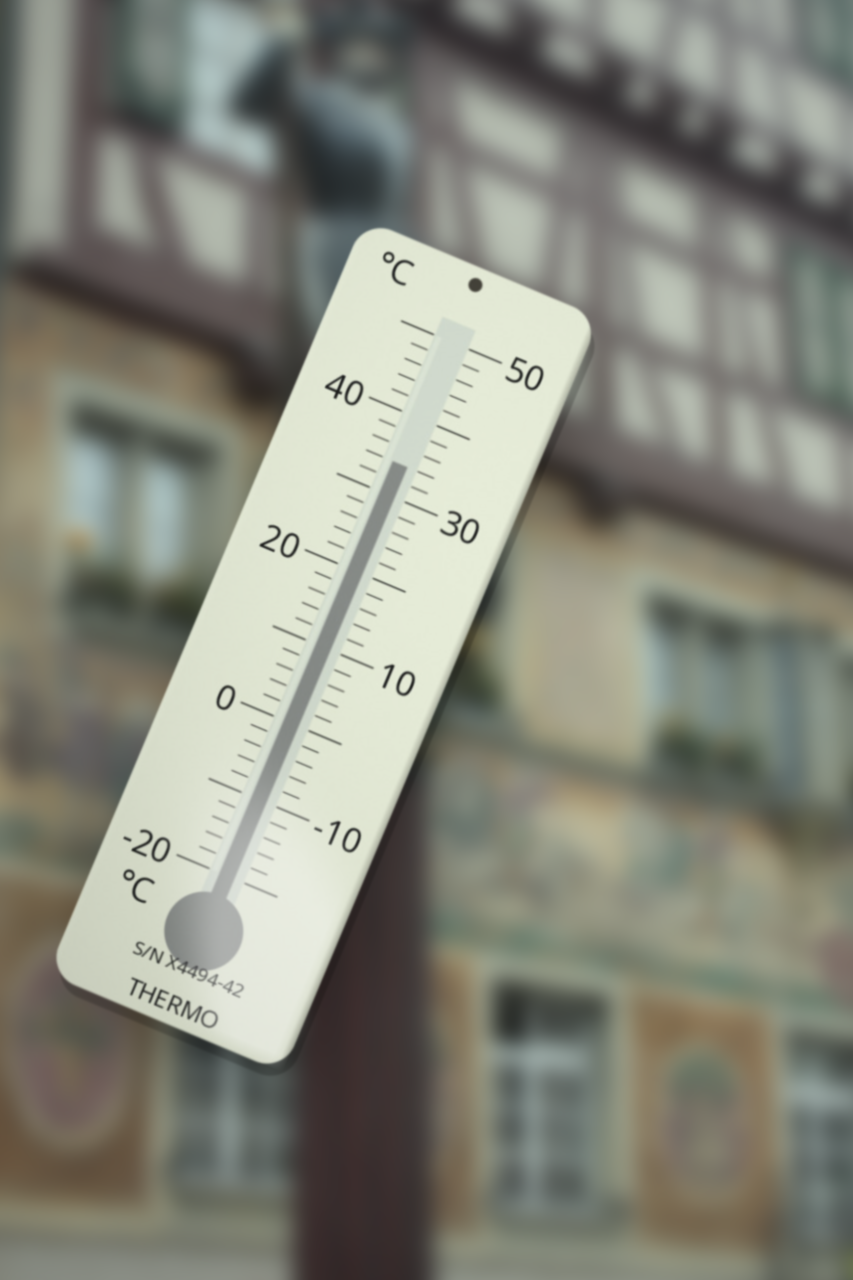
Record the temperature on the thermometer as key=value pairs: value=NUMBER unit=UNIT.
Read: value=34 unit=°C
